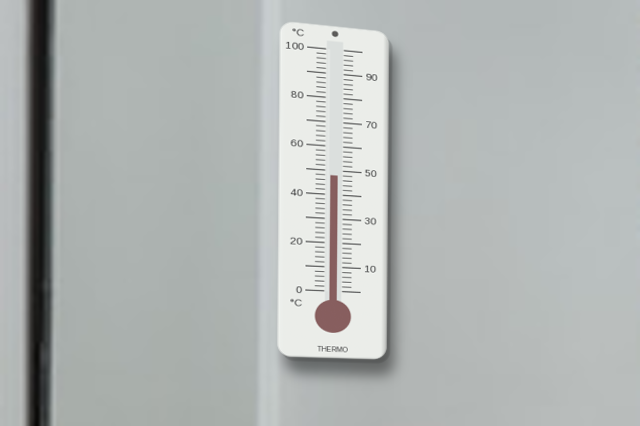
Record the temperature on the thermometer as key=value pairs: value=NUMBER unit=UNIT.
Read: value=48 unit=°C
